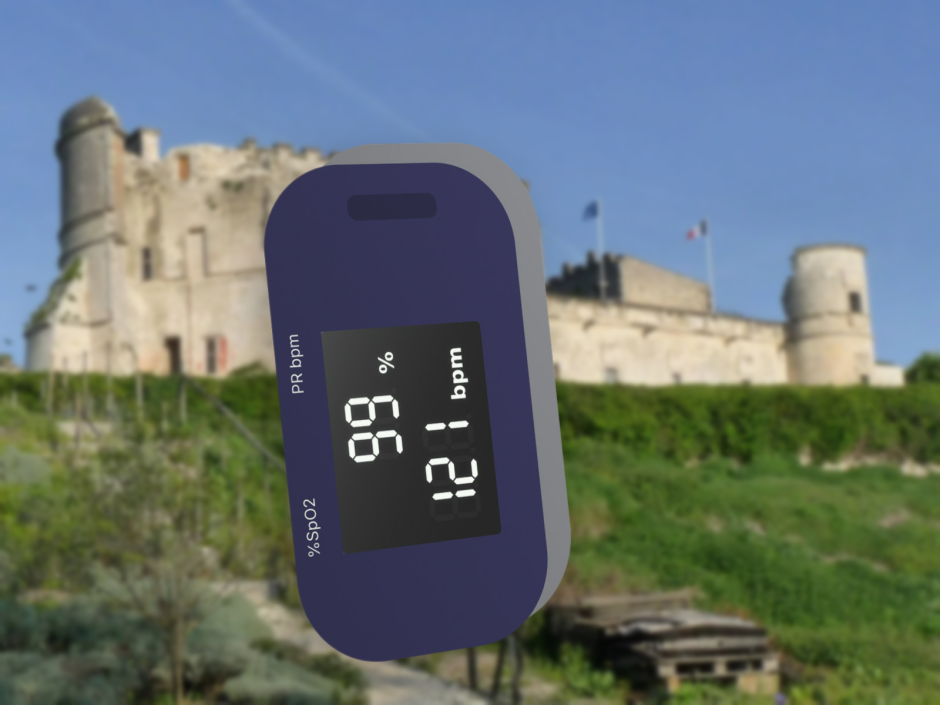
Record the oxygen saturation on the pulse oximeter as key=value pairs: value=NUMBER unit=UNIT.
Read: value=99 unit=%
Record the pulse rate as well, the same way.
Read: value=121 unit=bpm
